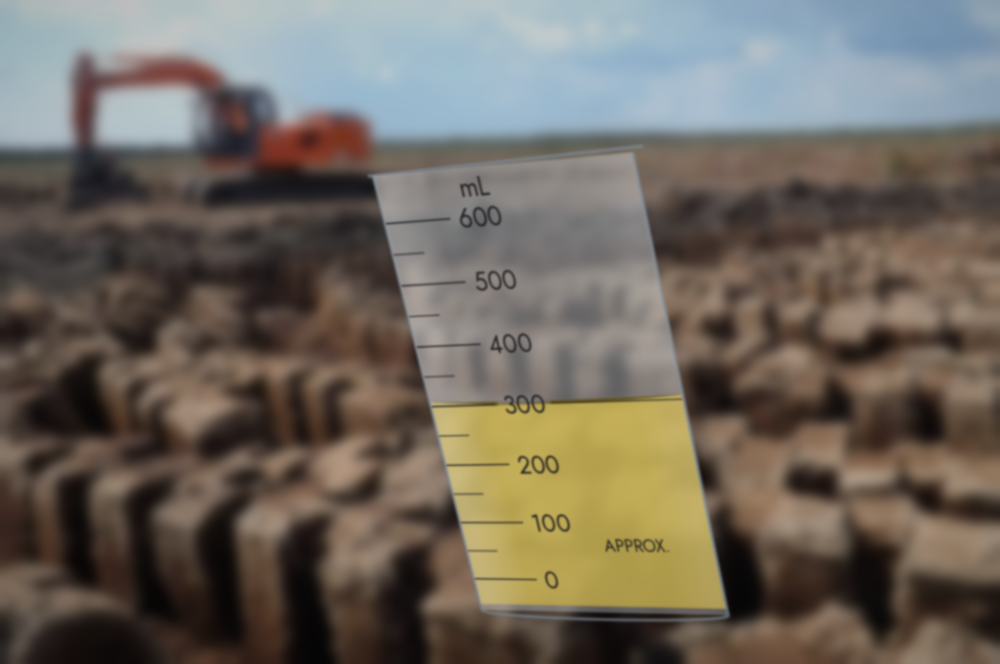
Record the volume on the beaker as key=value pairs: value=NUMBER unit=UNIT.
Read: value=300 unit=mL
